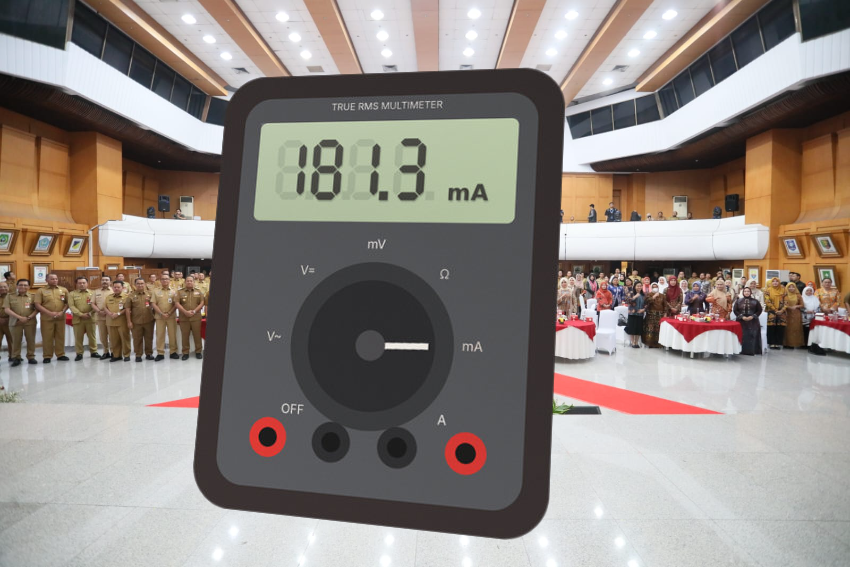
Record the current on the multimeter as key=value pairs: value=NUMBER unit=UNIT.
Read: value=181.3 unit=mA
